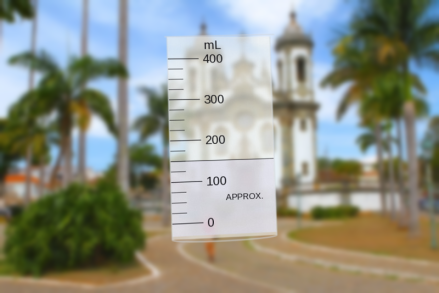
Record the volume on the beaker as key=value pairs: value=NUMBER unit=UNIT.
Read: value=150 unit=mL
